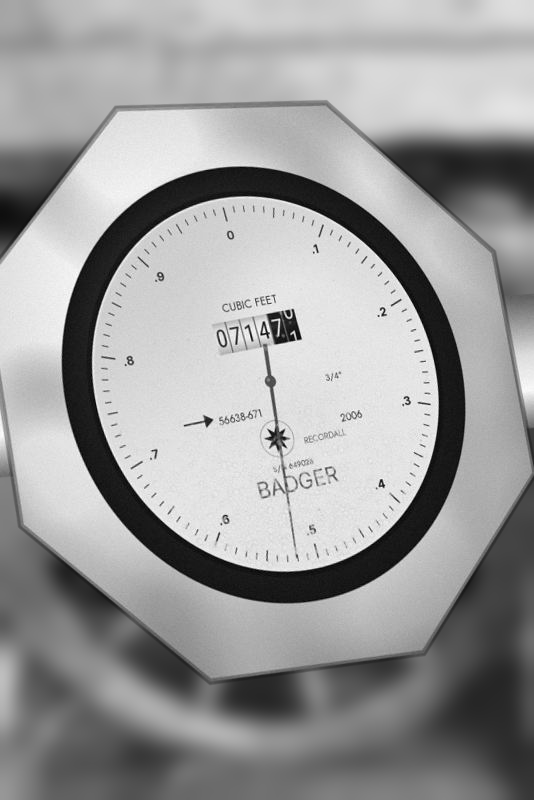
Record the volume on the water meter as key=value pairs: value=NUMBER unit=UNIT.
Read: value=71470.52 unit=ft³
